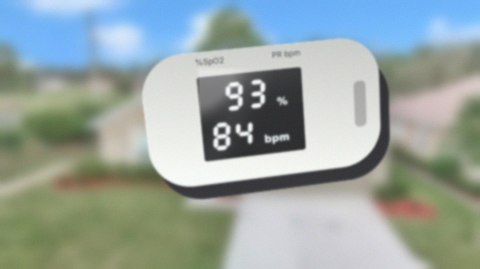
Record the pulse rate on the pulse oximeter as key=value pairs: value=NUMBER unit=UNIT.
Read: value=84 unit=bpm
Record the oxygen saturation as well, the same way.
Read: value=93 unit=%
